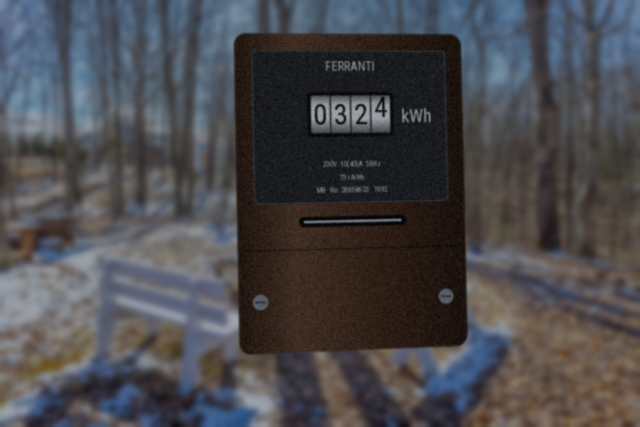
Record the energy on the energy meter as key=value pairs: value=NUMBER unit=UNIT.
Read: value=324 unit=kWh
